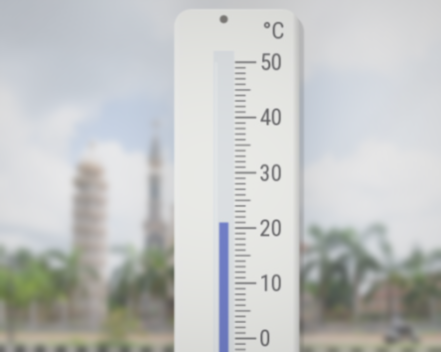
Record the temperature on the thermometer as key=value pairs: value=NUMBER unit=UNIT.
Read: value=21 unit=°C
